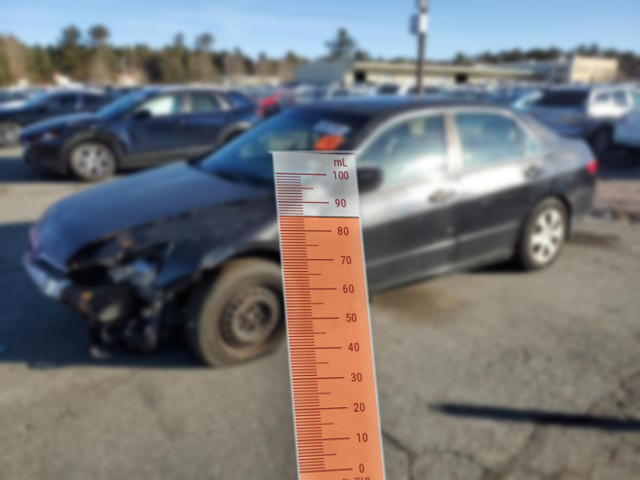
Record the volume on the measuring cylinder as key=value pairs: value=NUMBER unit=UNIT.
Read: value=85 unit=mL
